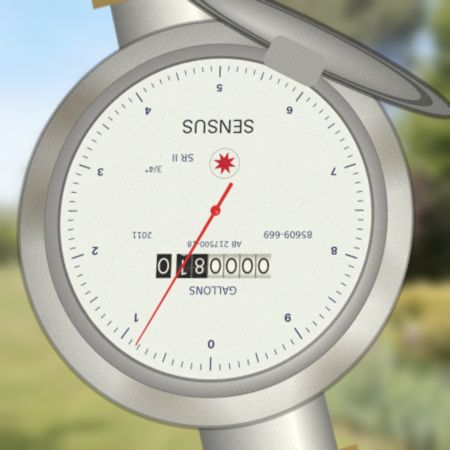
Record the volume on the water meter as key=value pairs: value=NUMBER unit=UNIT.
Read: value=810.8 unit=gal
